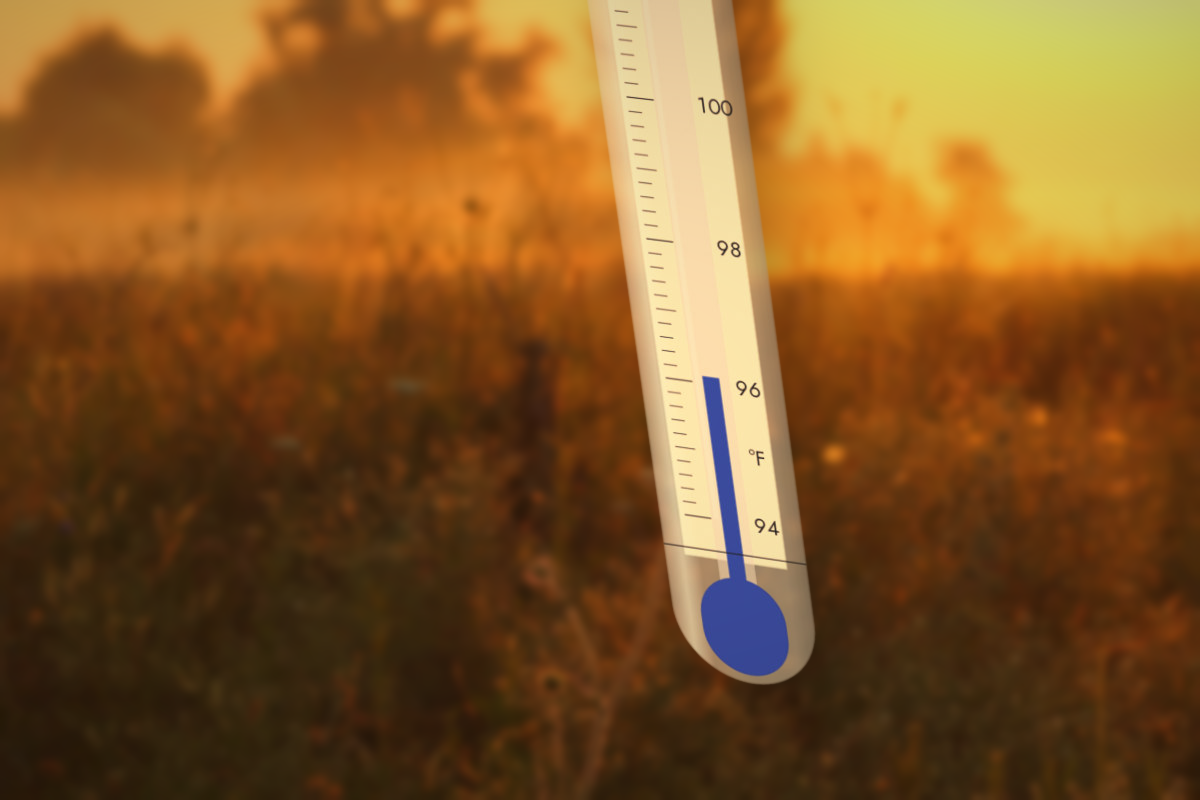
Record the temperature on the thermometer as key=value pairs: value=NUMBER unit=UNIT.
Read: value=96.1 unit=°F
